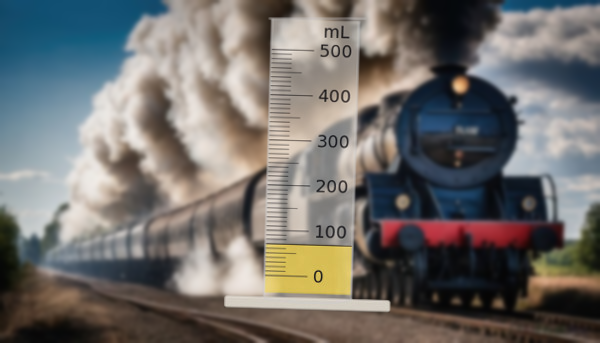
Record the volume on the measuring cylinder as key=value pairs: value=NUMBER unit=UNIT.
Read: value=70 unit=mL
